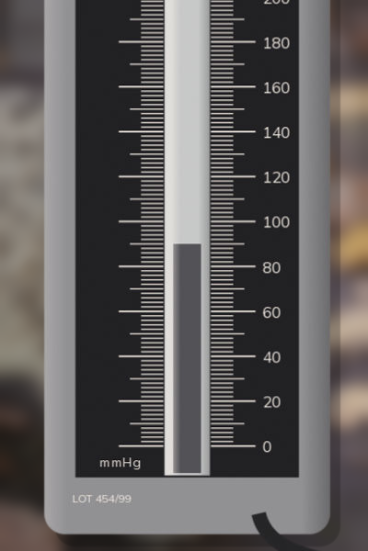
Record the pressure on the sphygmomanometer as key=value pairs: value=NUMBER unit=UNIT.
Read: value=90 unit=mmHg
